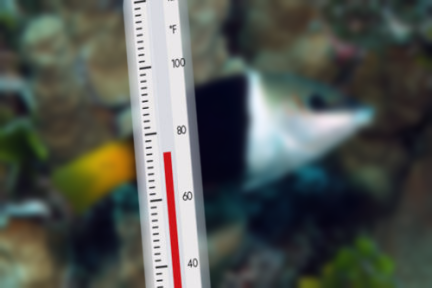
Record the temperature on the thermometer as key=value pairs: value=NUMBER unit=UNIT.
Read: value=74 unit=°F
